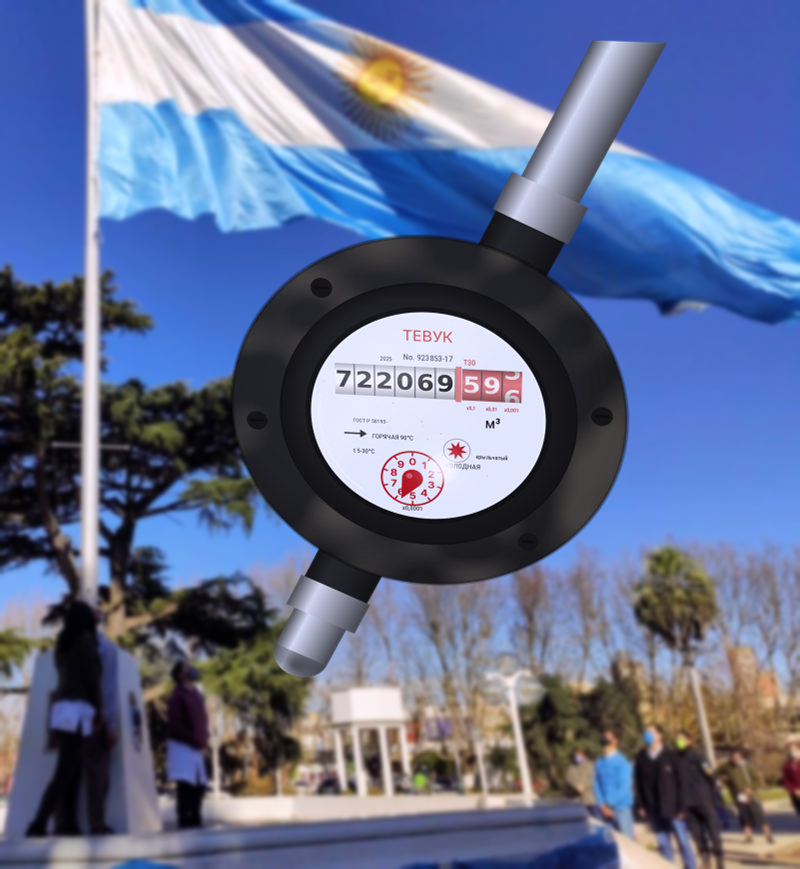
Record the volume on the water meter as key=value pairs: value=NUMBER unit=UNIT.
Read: value=722069.5955 unit=m³
